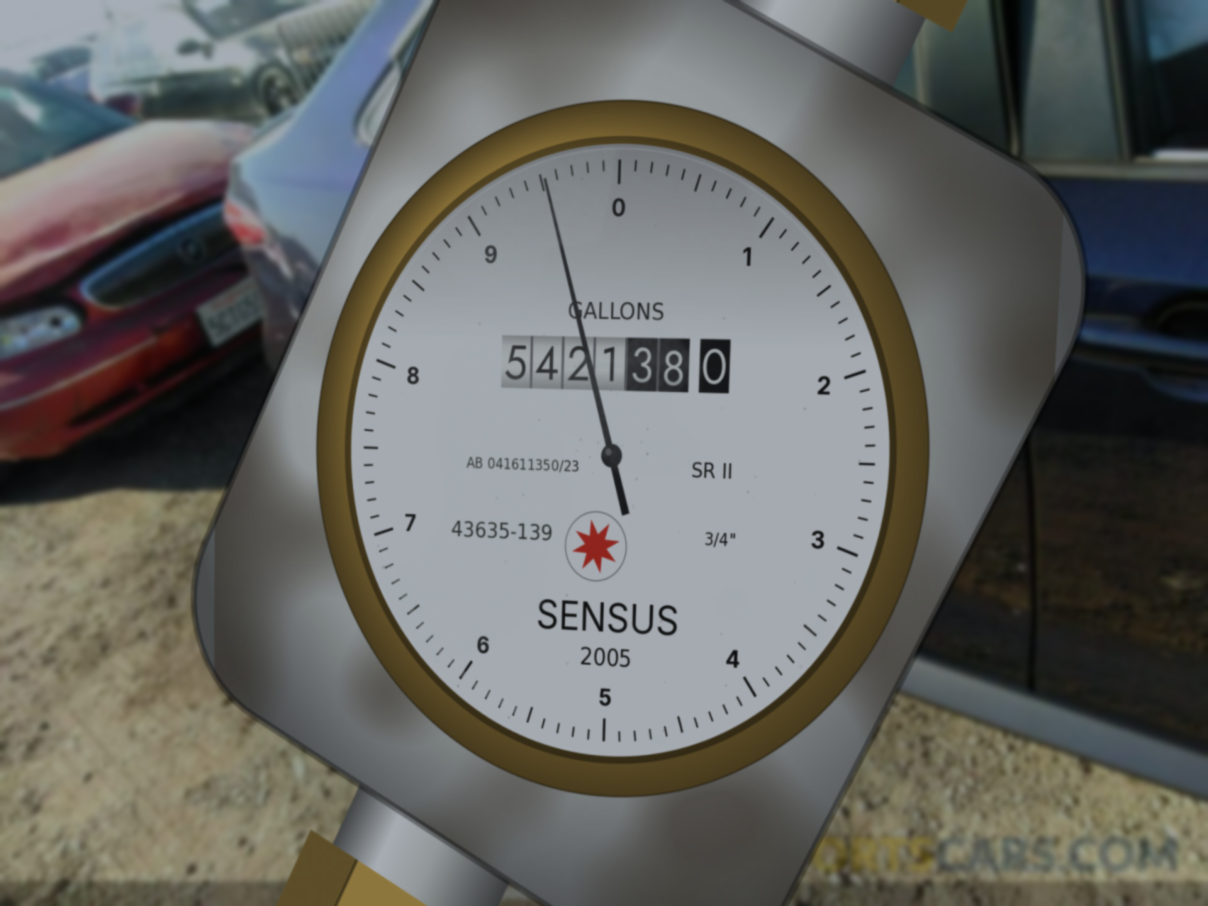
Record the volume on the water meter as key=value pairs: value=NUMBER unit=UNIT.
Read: value=5421379.5 unit=gal
